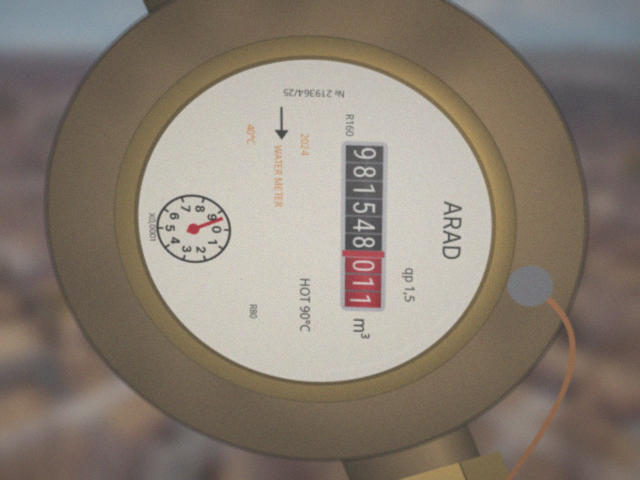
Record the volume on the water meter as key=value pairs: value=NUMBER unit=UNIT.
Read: value=981548.0109 unit=m³
